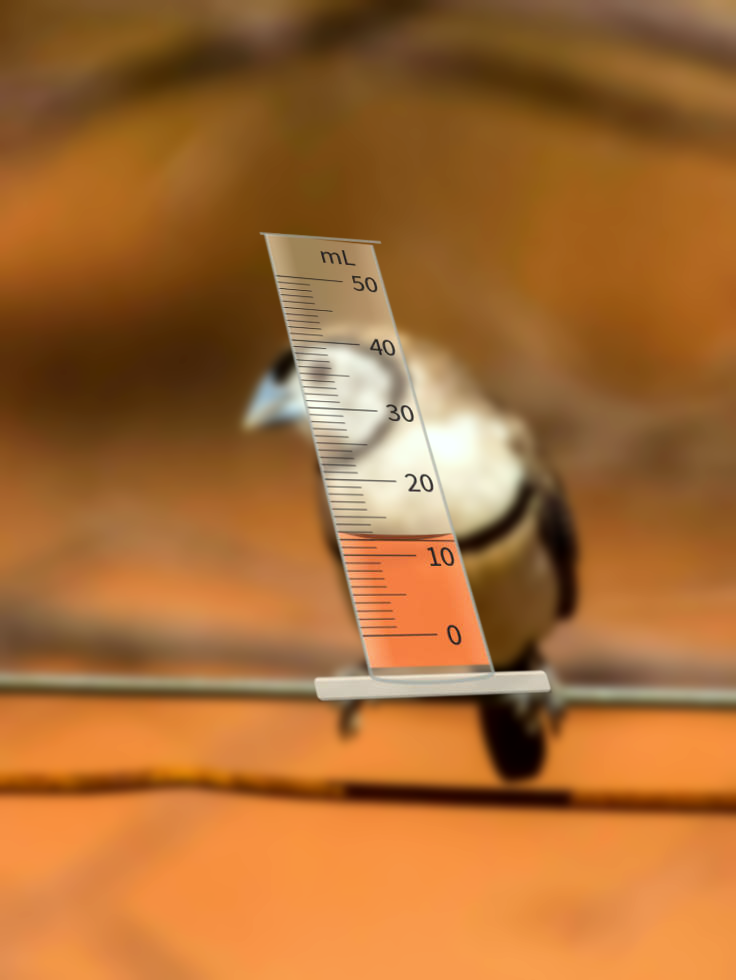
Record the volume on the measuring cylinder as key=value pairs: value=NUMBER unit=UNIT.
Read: value=12 unit=mL
